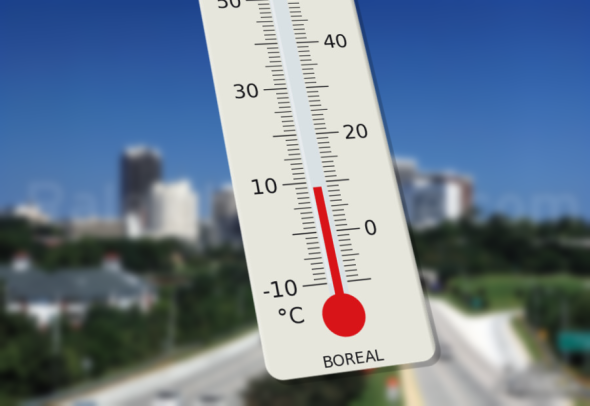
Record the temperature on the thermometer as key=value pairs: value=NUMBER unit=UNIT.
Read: value=9 unit=°C
